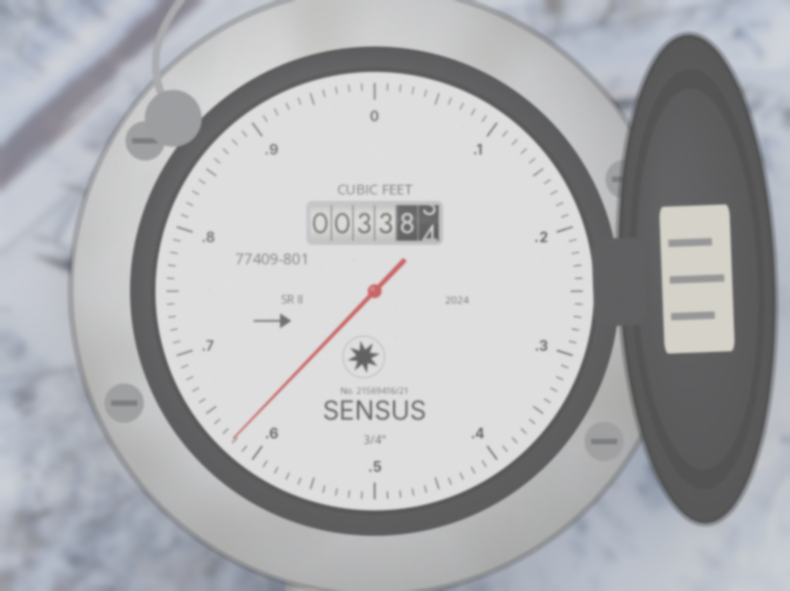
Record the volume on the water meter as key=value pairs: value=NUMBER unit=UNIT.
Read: value=3383.62 unit=ft³
